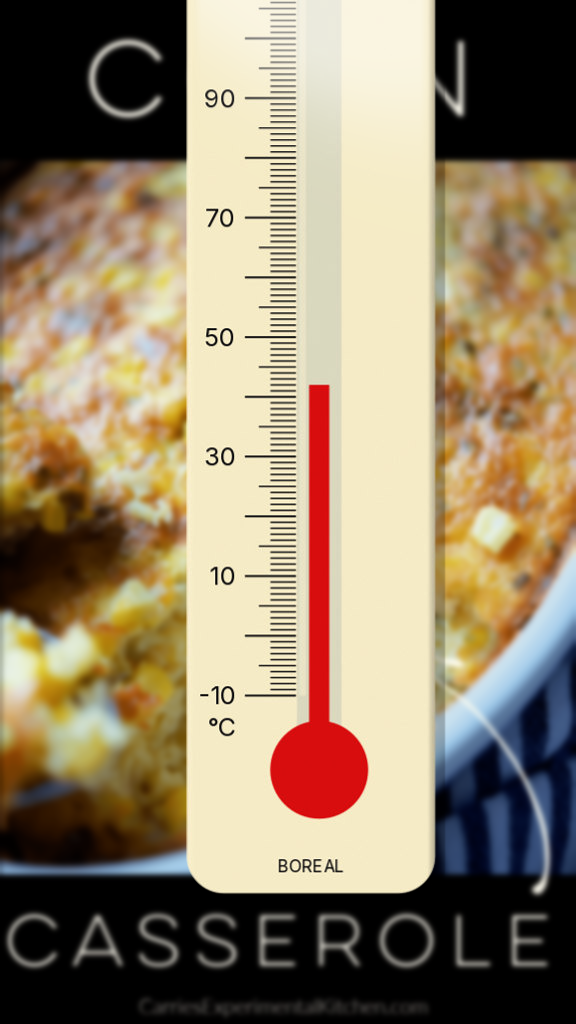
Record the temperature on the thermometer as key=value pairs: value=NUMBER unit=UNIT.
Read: value=42 unit=°C
